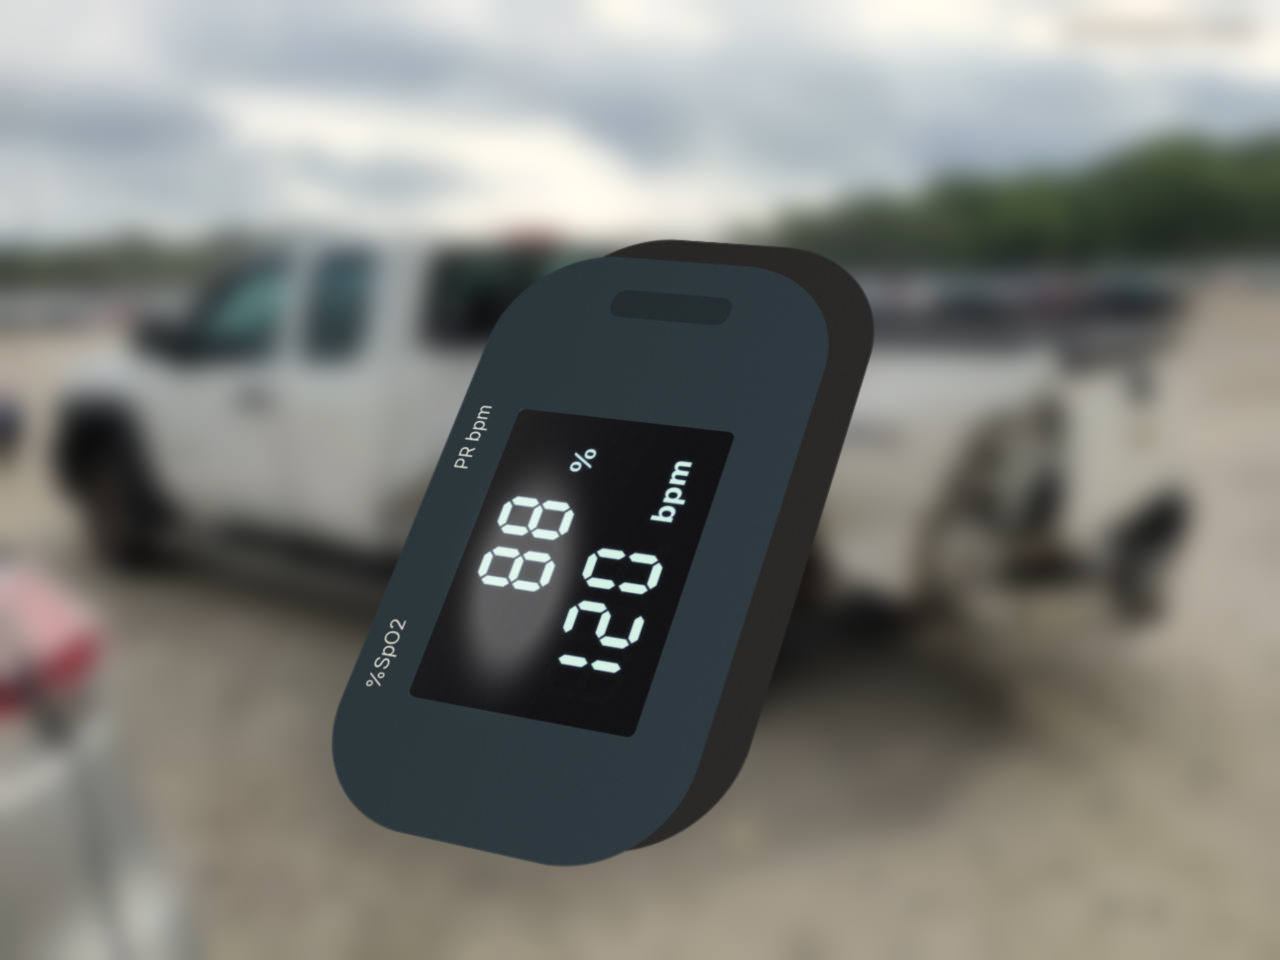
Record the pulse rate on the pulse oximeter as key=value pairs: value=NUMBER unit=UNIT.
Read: value=120 unit=bpm
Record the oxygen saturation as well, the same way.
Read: value=88 unit=%
